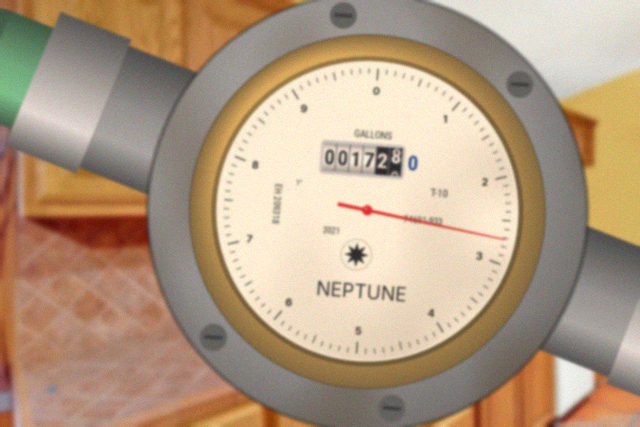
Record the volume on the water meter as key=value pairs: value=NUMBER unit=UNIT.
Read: value=17282.7 unit=gal
